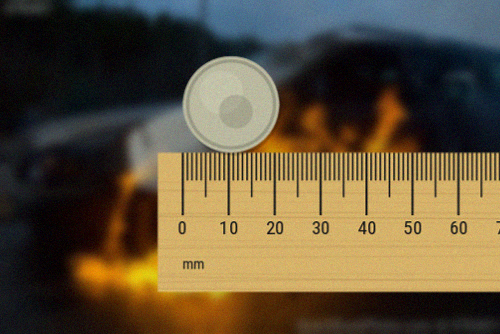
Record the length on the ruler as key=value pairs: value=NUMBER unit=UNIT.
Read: value=21 unit=mm
